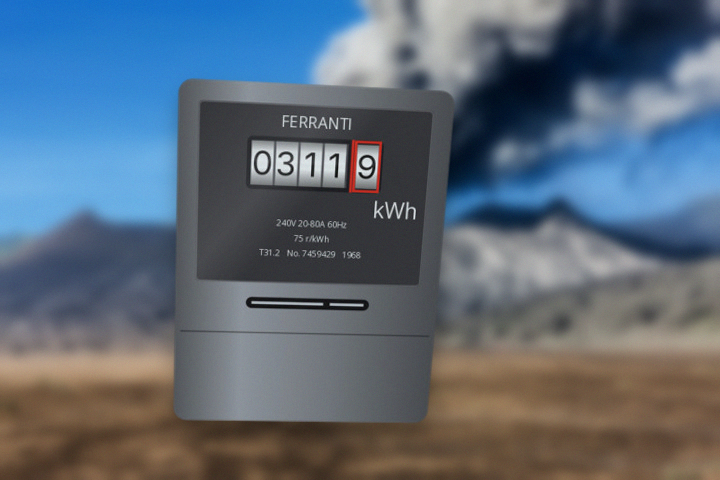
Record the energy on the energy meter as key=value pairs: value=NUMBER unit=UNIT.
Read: value=311.9 unit=kWh
